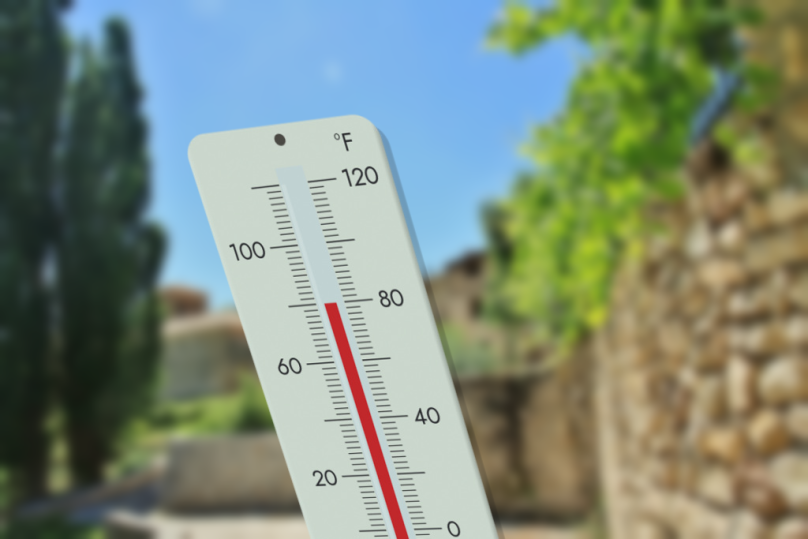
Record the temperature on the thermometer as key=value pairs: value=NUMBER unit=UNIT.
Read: value=80 unit=°F
